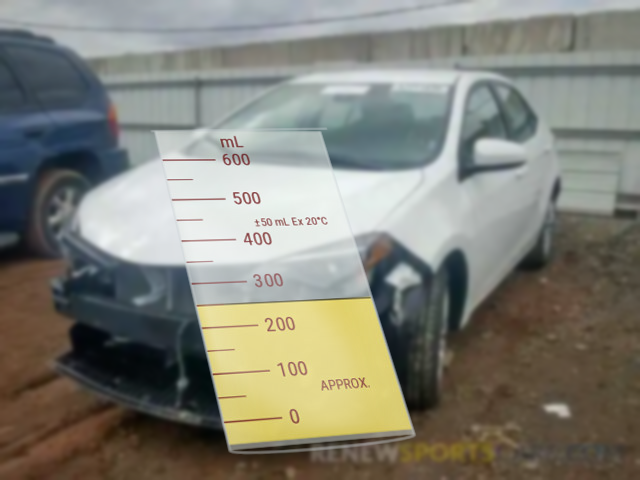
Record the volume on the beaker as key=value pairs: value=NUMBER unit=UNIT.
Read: value=250 unit=mL
